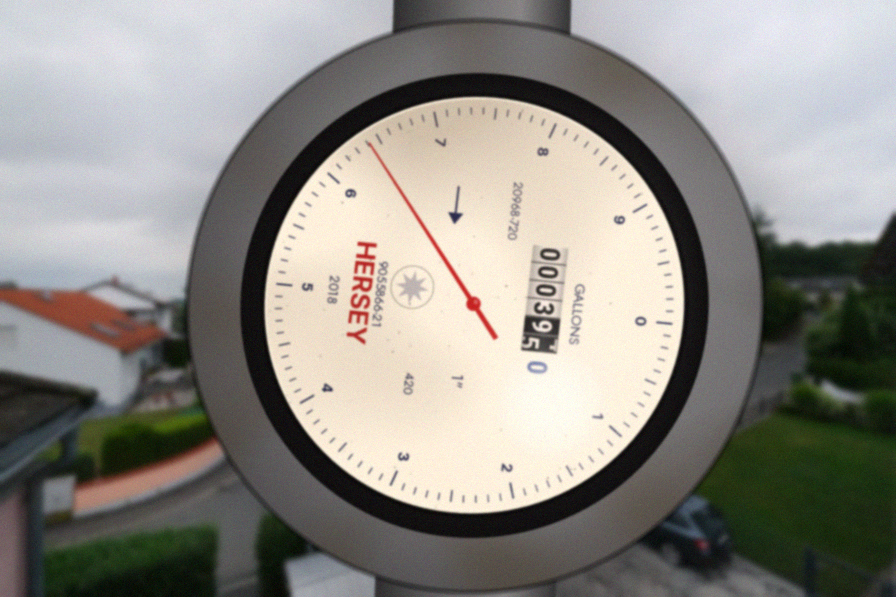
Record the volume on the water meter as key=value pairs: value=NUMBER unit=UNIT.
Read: value=3946.4 unit=gal
